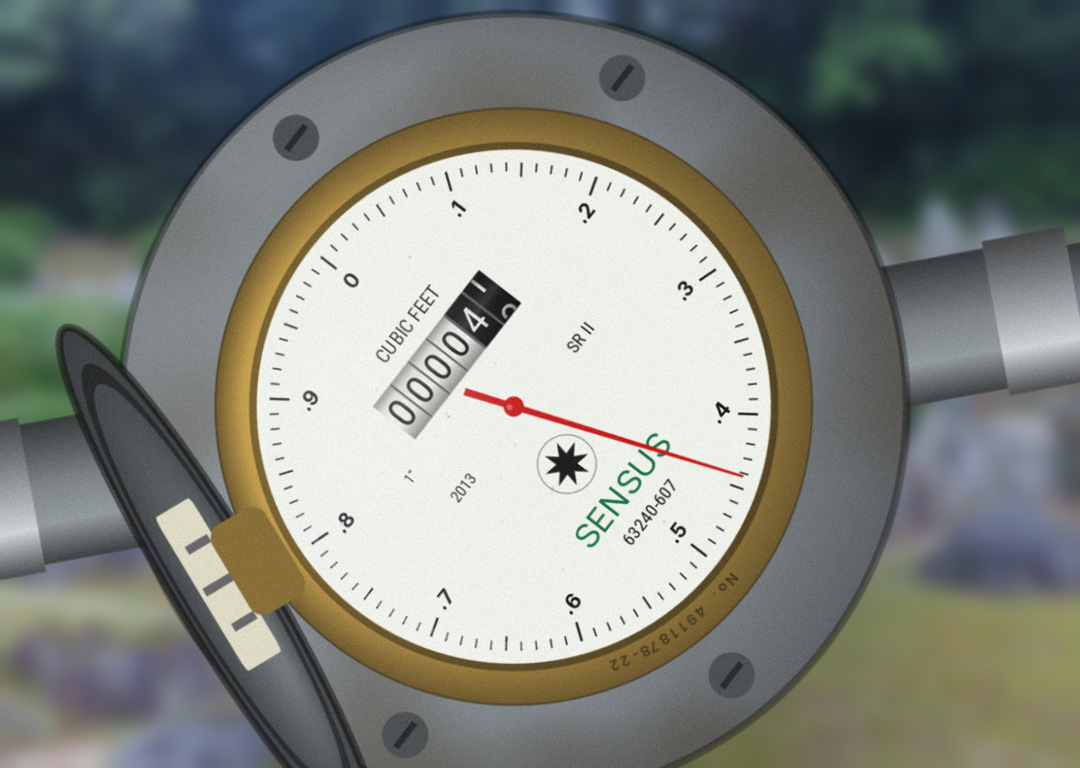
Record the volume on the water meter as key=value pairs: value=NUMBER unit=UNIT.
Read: value=41.44 unit=ft³
